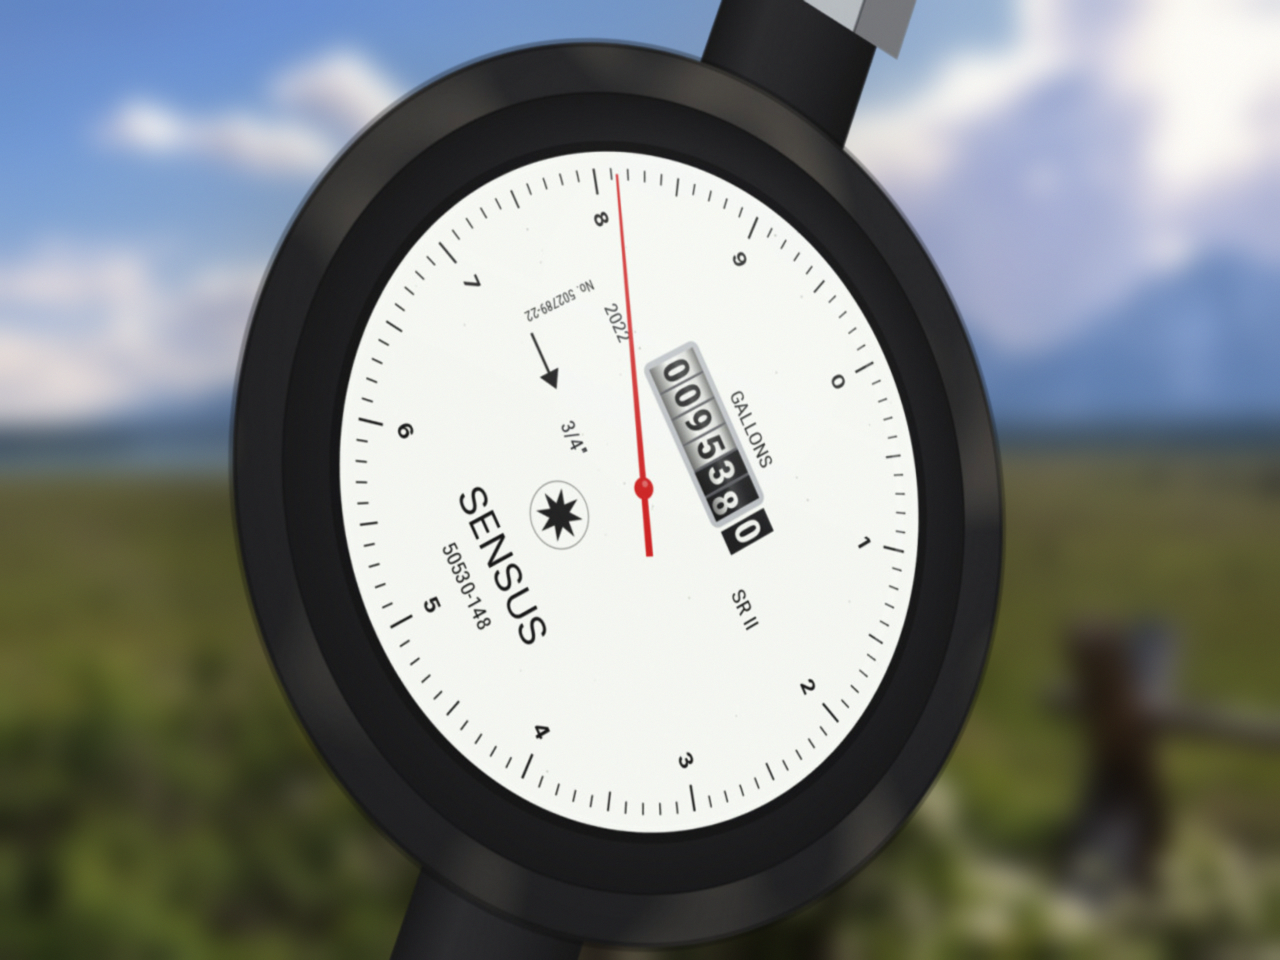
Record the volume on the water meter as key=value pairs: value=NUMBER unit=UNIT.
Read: value=95378.1 unit=gal
